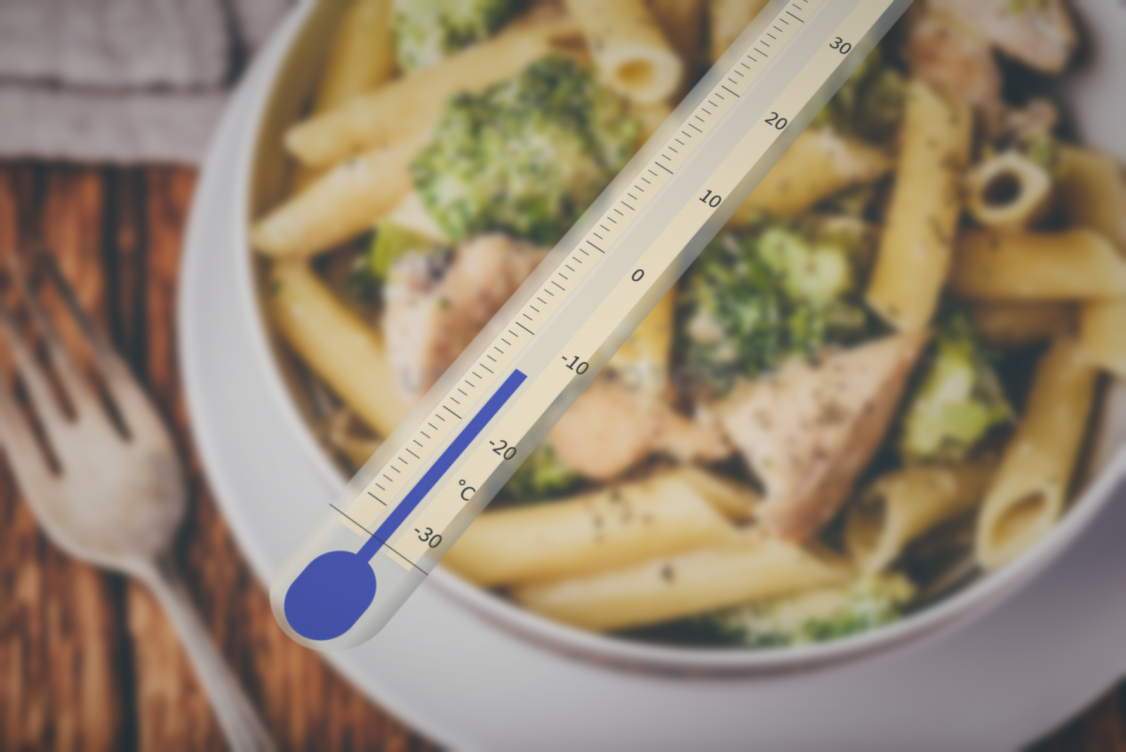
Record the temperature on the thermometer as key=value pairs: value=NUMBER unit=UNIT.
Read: value=-13.5 unit=°C
